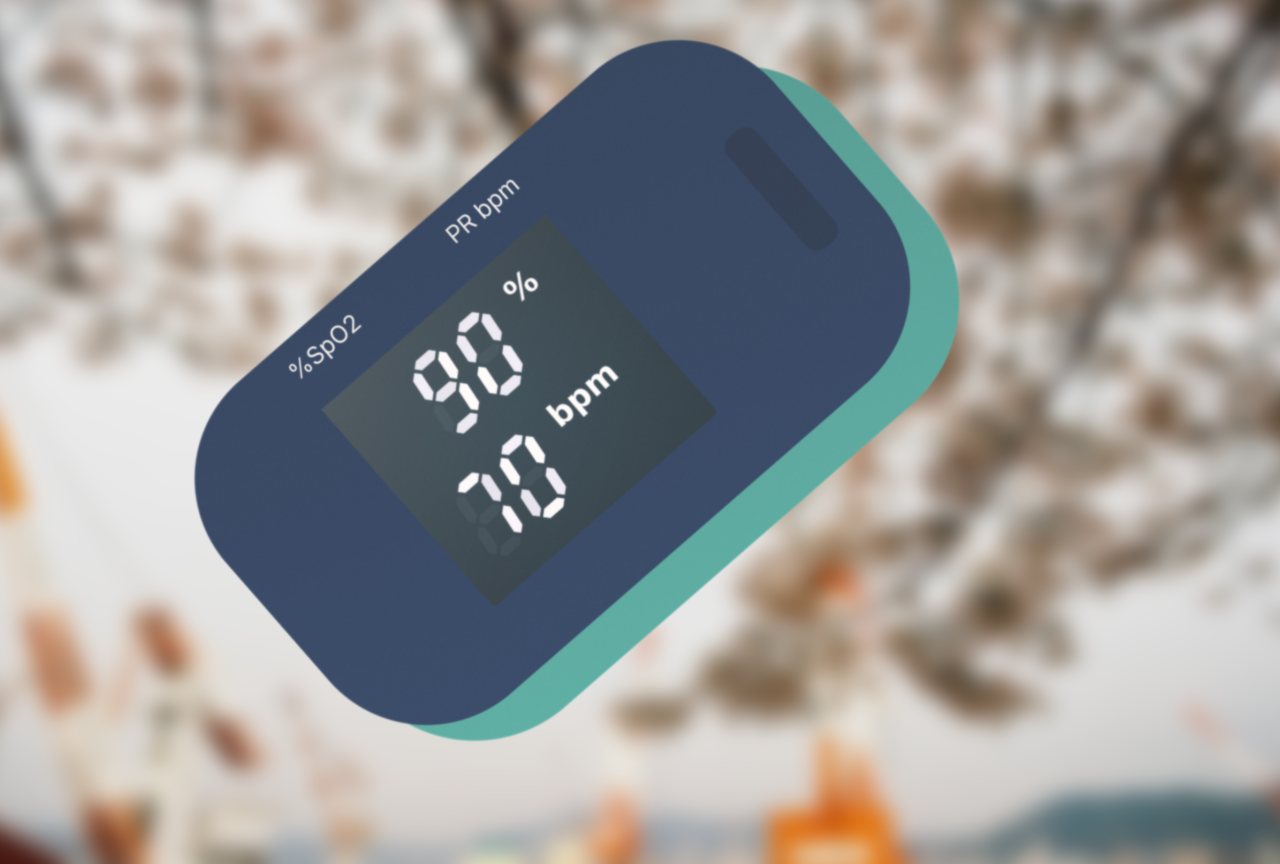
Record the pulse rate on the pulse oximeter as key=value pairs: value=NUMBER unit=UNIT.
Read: value=70 unit=bpm
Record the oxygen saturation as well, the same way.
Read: value=90 unit=%
